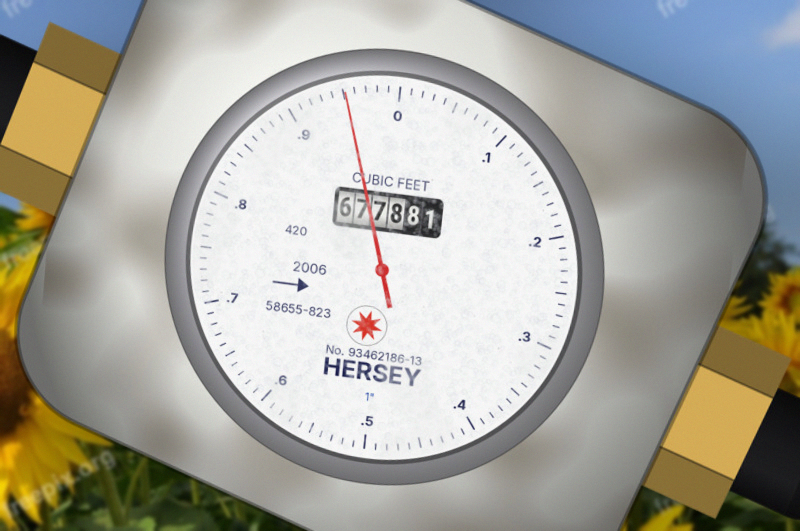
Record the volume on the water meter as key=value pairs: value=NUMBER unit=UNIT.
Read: value=677880.95 unit=ft³
